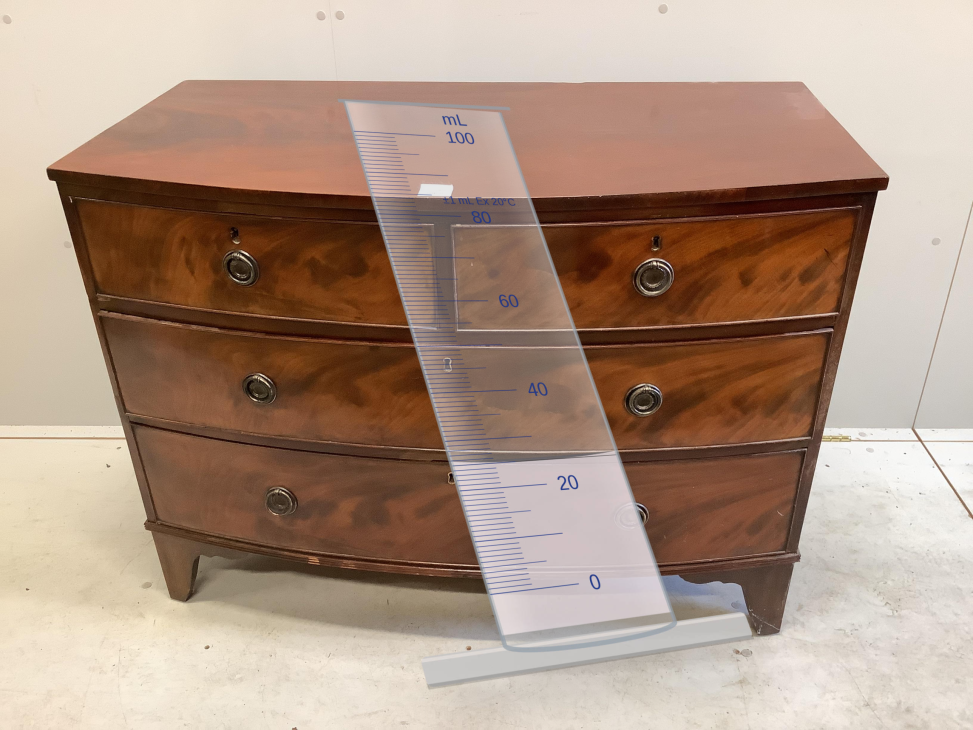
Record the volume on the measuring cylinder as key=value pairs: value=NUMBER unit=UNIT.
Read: value=25 unit=mL
